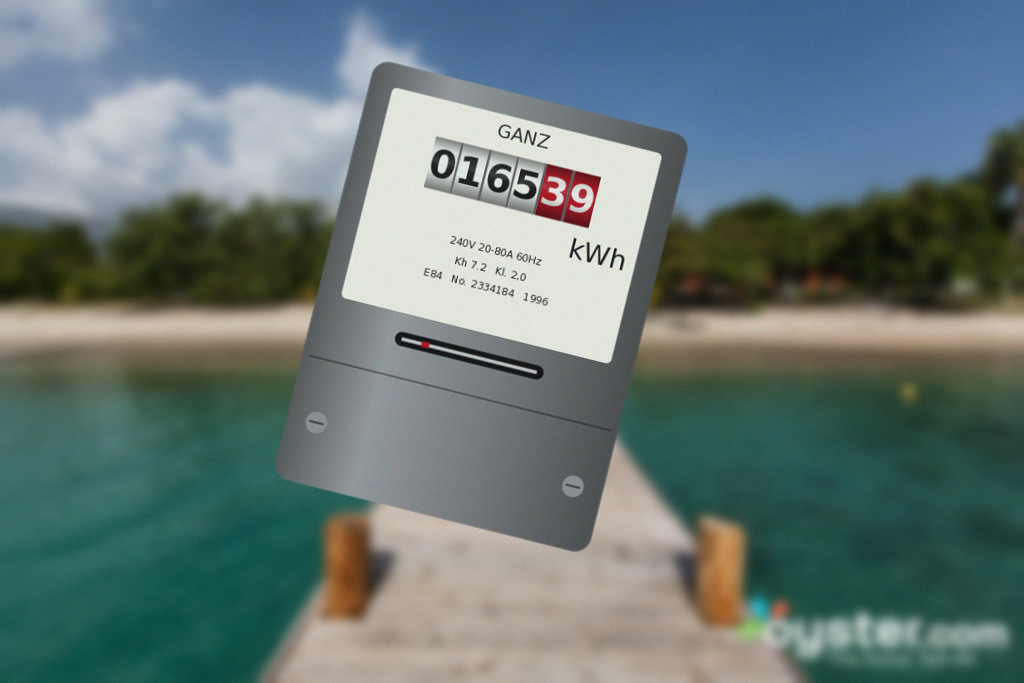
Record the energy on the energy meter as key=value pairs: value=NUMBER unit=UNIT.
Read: value=165.39 unit=kWh
